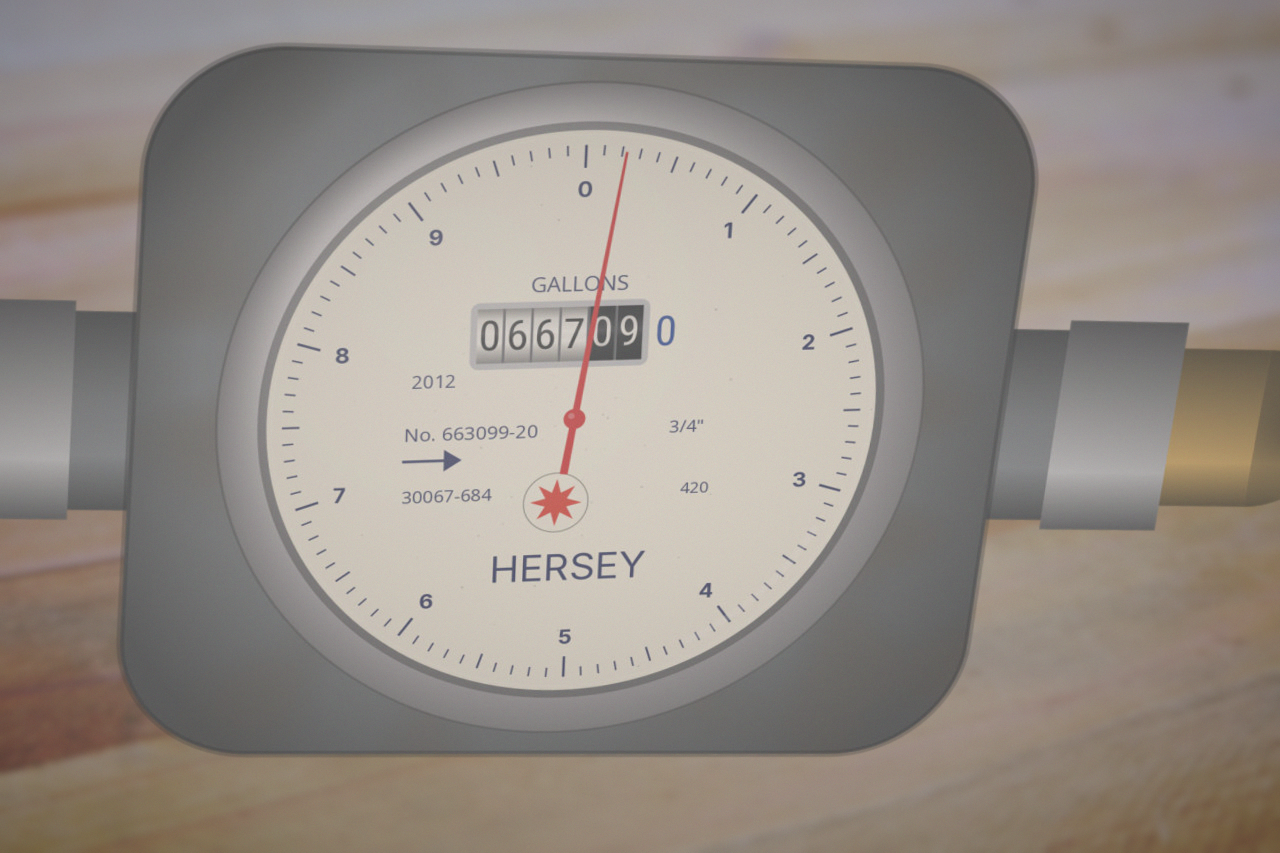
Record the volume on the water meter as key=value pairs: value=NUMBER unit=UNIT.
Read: value=667090.2 unit=gal
